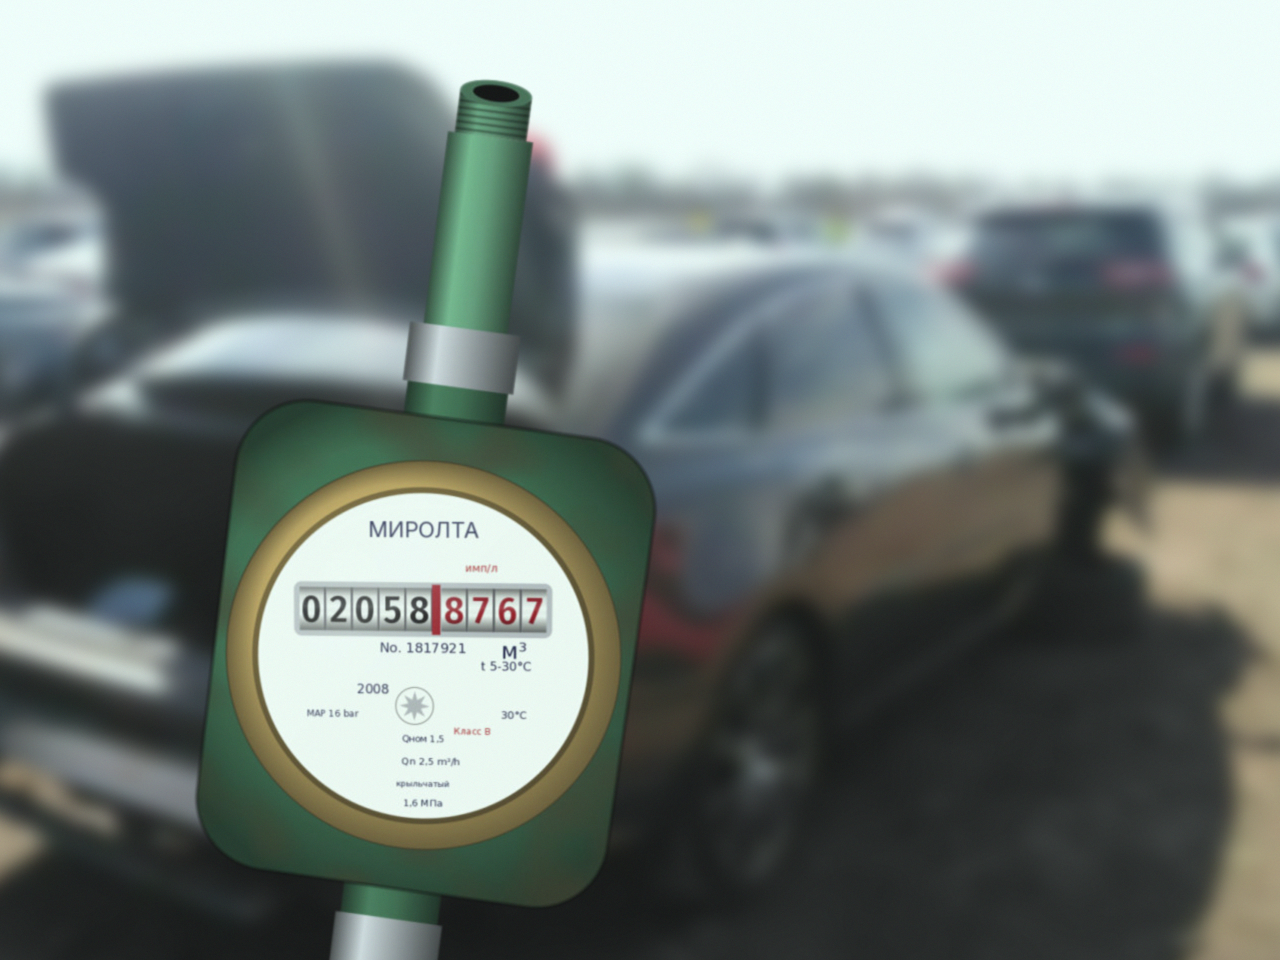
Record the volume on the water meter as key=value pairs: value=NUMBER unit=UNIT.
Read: value=2058.8767 unit=m³
